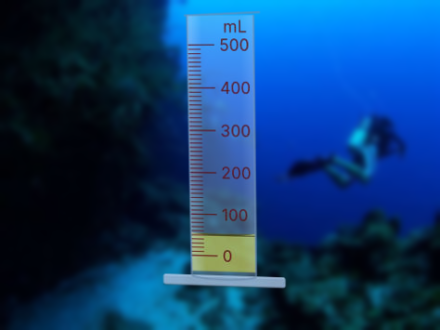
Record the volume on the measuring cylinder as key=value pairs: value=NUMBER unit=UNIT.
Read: value=50 unit=mL
